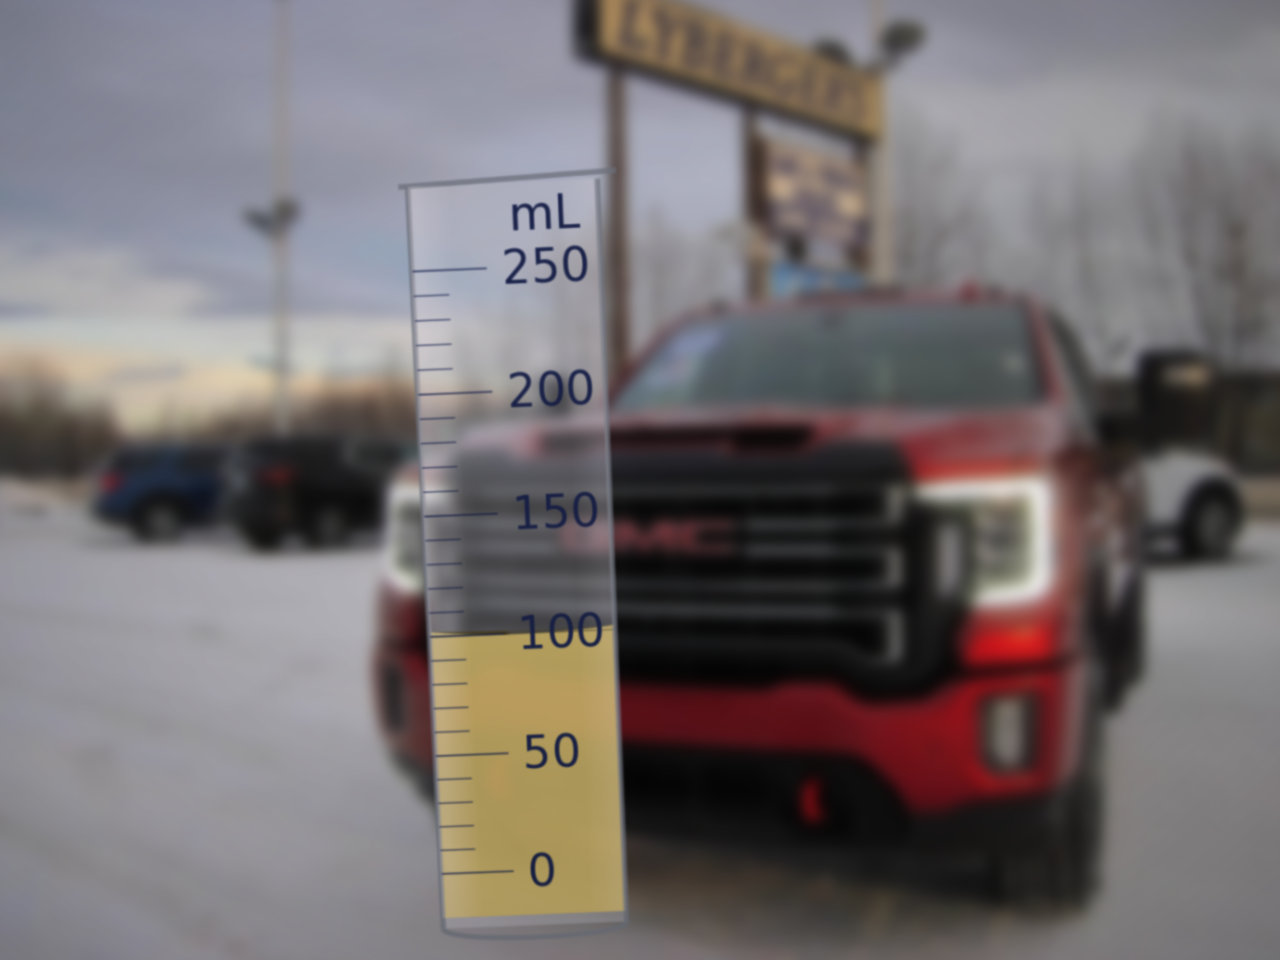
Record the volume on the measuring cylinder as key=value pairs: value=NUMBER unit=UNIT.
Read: value=100 unit=mL
